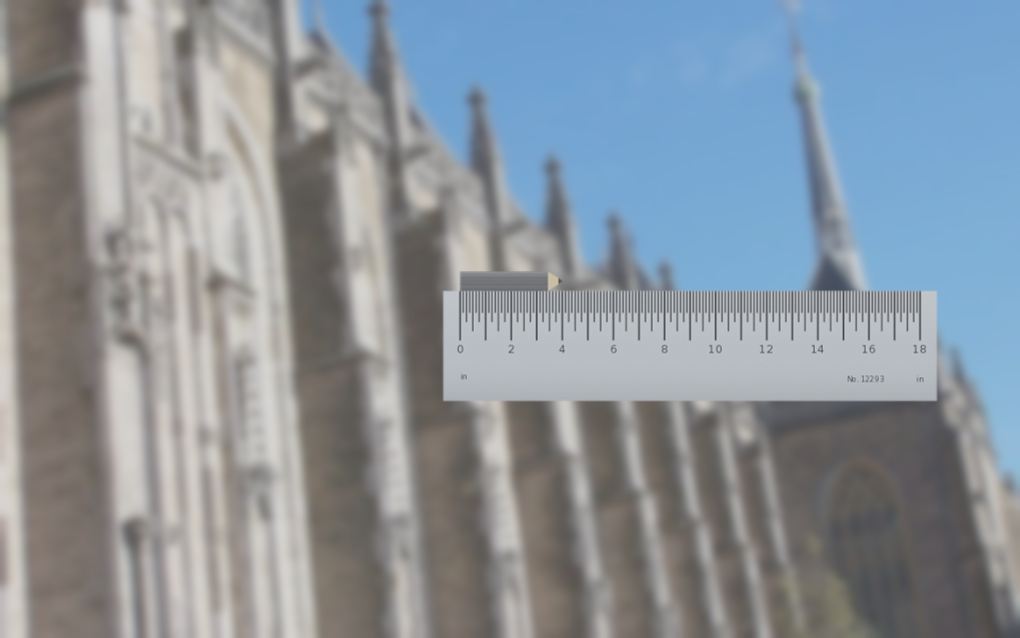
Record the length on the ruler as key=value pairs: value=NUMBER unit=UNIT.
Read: value=4 unit=in
